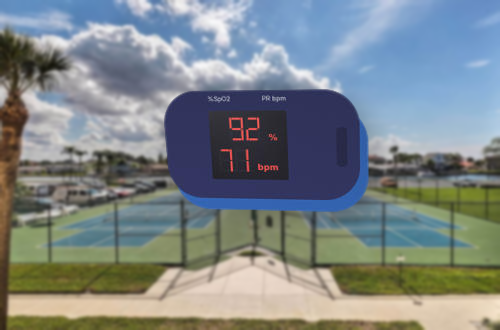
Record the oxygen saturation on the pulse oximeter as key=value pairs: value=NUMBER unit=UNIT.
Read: value=92 unit=%
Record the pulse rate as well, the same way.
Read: value=71 unit=bpm
